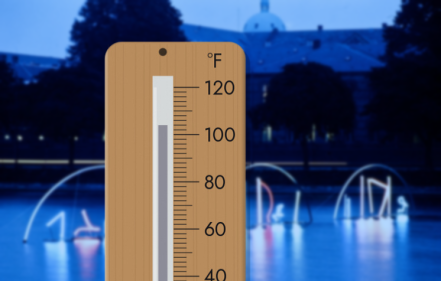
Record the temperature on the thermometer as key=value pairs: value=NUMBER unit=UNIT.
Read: value=104 unit=°F
